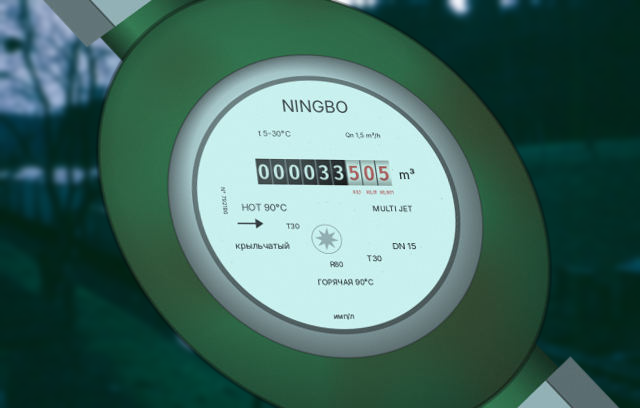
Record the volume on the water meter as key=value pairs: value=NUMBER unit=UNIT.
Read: value=33.505 unit=m³
